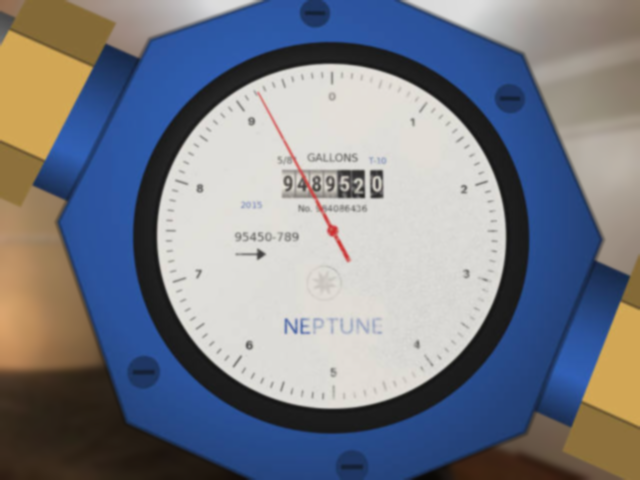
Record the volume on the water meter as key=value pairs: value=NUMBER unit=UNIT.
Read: value=9489519.2 unit=gal
